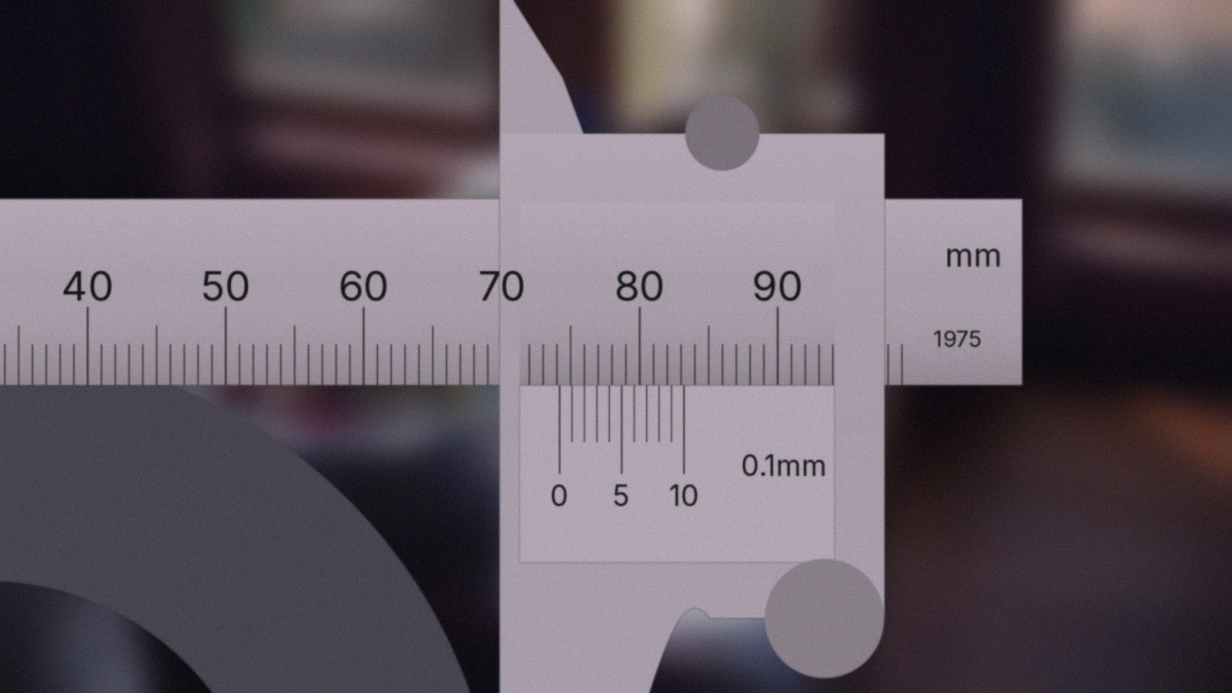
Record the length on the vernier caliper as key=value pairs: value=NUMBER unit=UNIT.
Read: value=74.2 unit=mm
